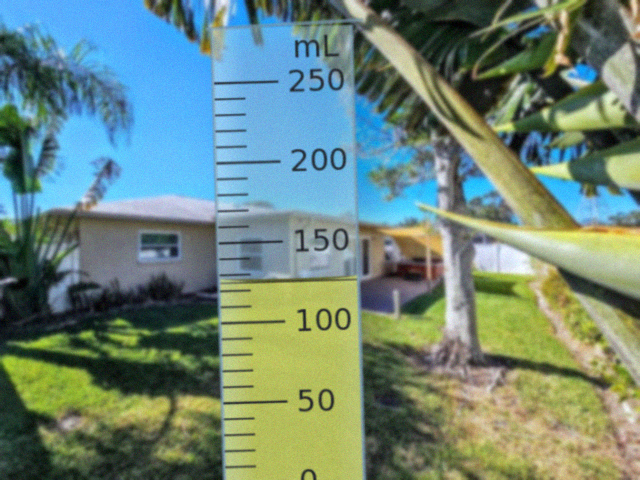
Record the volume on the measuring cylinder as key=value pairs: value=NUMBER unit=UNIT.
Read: value=125 unit=mL
